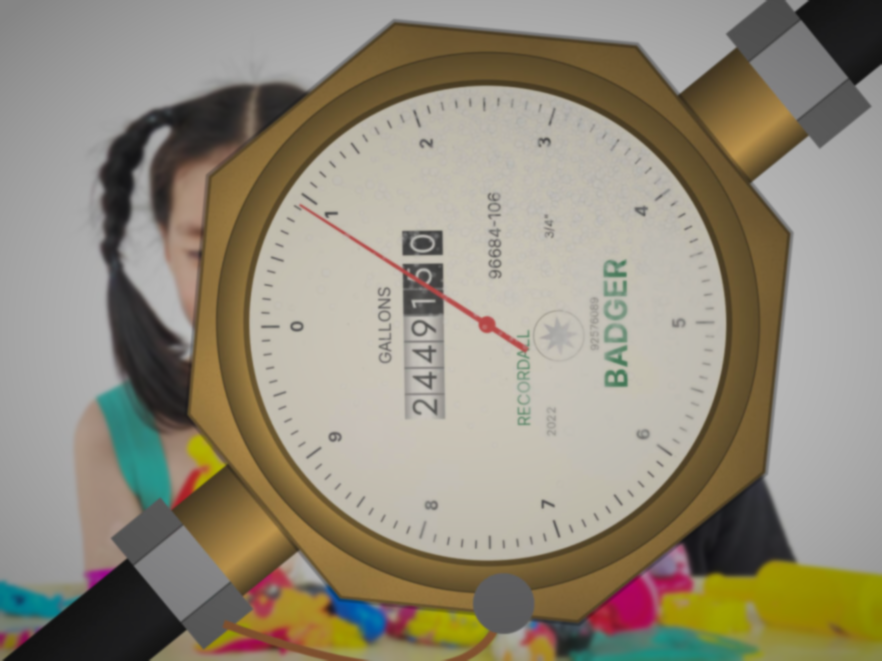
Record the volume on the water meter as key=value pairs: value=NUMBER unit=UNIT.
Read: value=2449150.9 unit=gal
